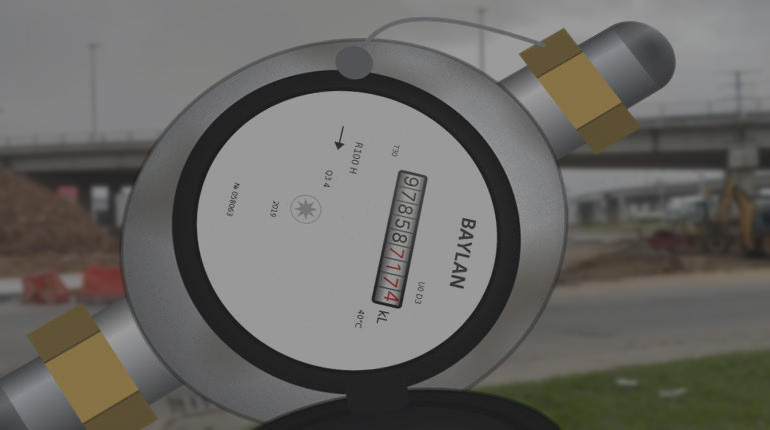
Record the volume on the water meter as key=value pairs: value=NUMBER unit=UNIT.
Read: value=97858.7174 unit=kL
